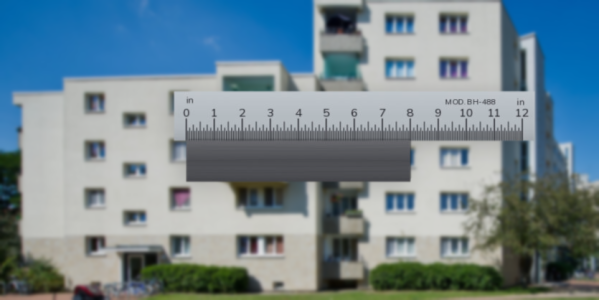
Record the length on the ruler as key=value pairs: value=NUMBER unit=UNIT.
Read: value=8 unit=in
